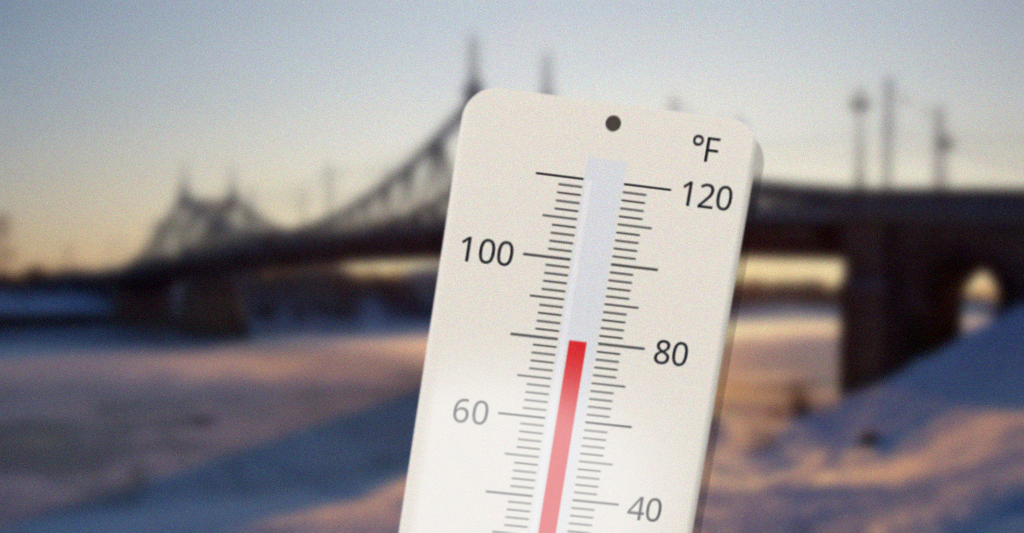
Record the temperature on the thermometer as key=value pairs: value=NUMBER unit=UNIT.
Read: value=80 unit=°F
